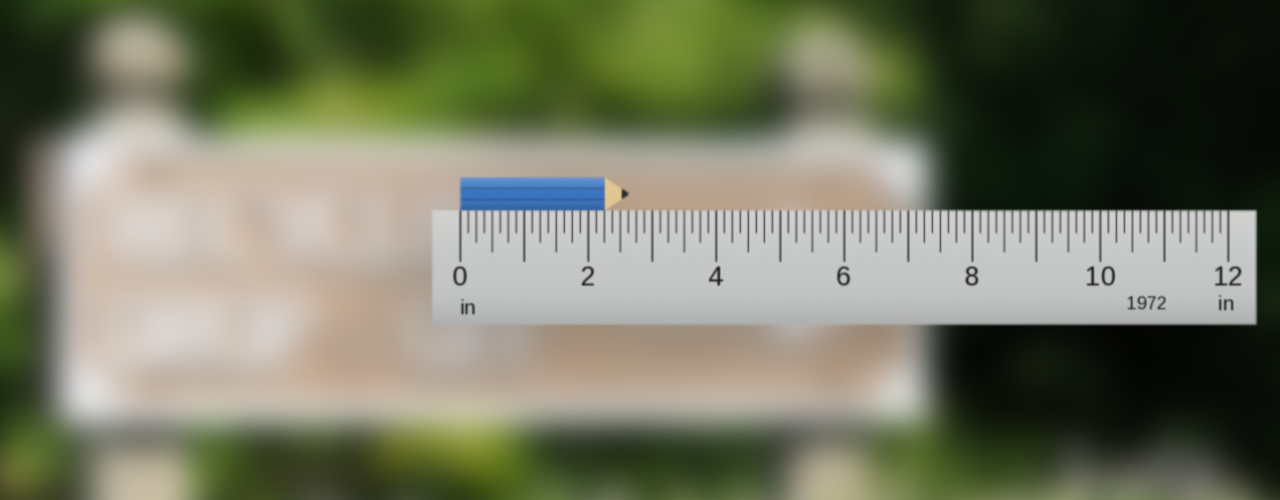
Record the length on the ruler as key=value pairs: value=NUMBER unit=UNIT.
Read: value=2.625 unit=in
